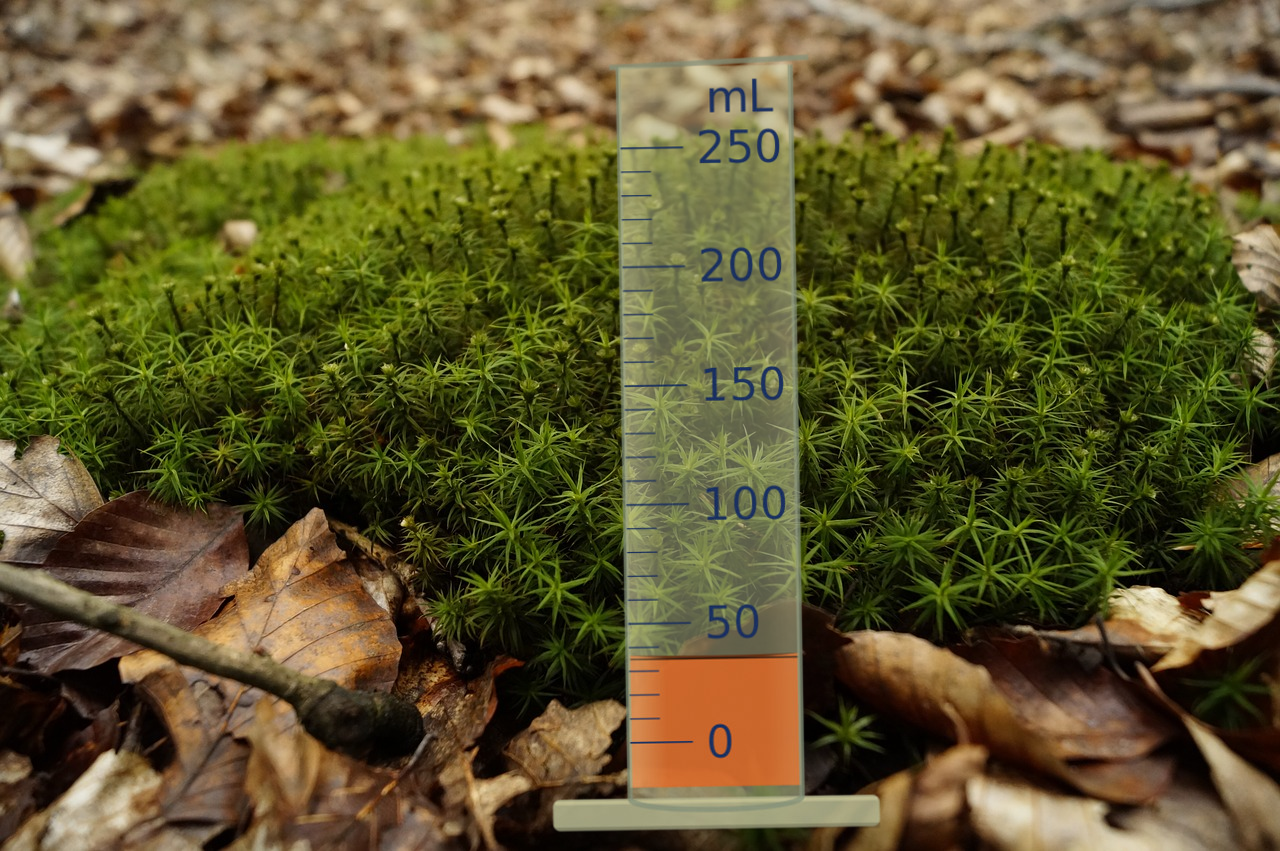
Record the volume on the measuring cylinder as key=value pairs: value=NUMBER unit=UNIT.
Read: value=35 unit=mL
